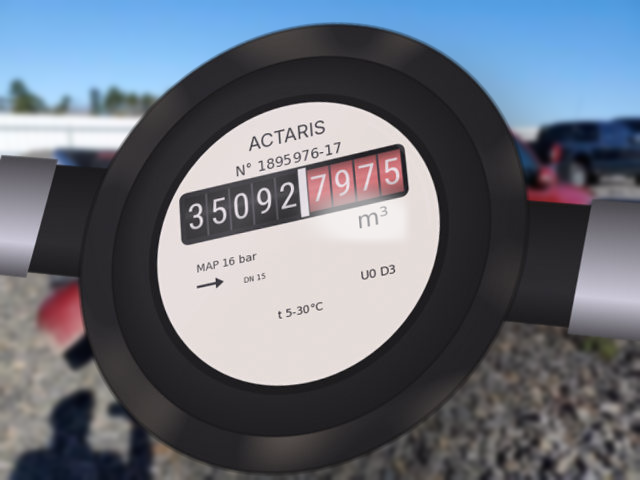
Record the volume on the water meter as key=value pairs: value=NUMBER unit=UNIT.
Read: value=35092.7975 unit=m³
